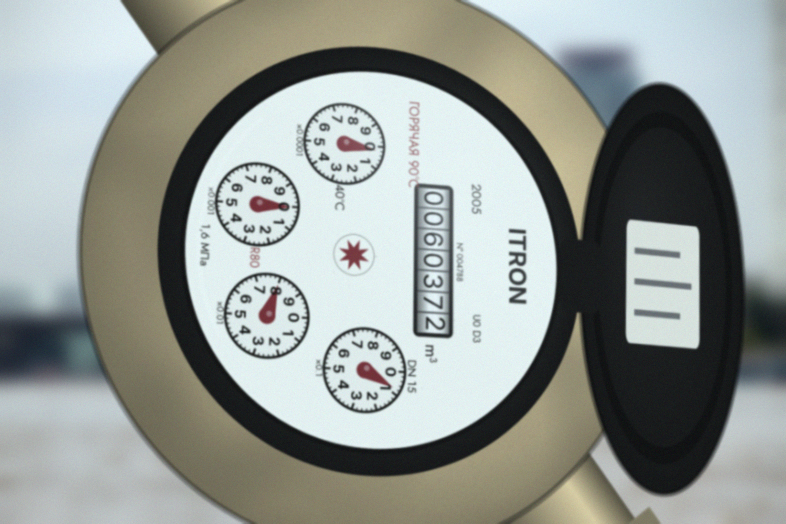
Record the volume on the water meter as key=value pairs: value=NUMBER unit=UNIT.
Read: value=60372.0800 unit=m³
